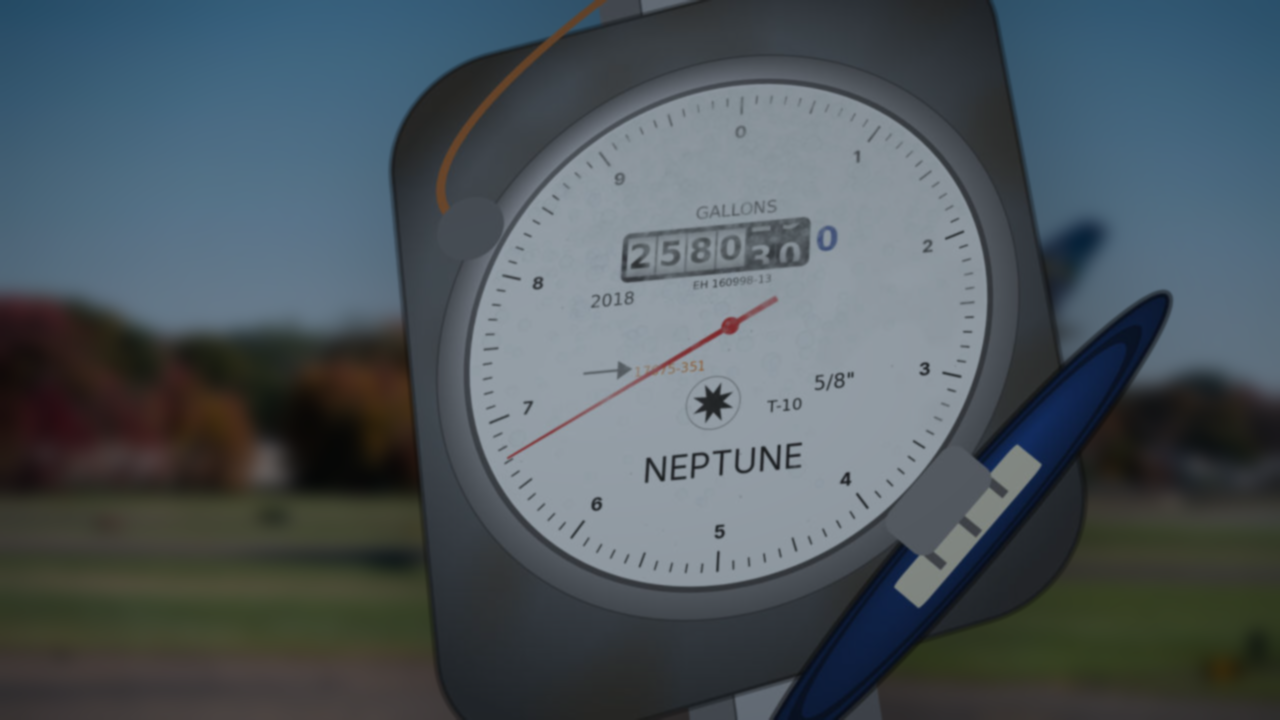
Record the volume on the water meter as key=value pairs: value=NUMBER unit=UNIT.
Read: value=2580296.7 unit=gal
